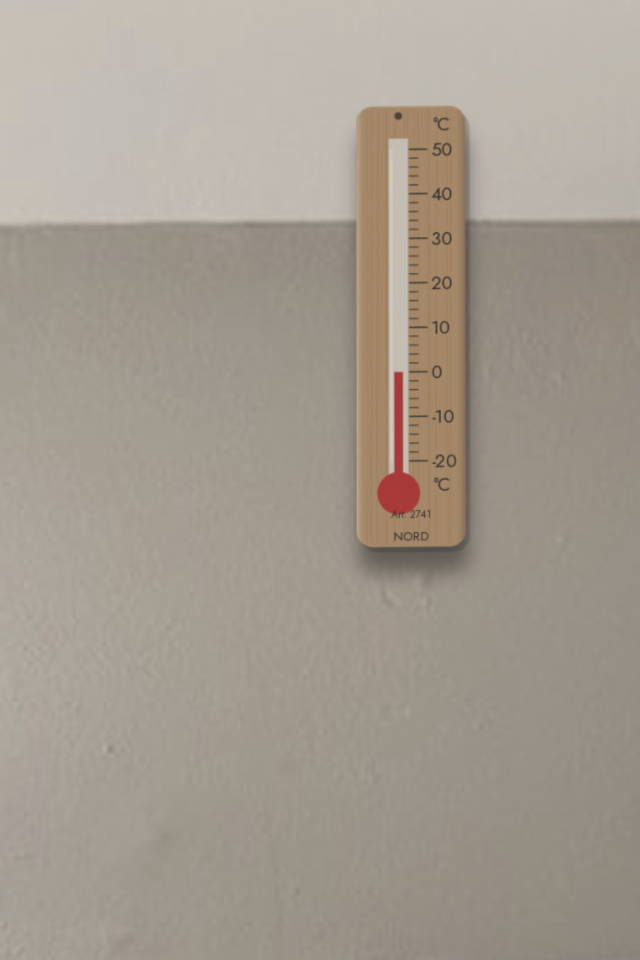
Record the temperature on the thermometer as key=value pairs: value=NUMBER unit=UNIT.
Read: value=0 unit=°C
